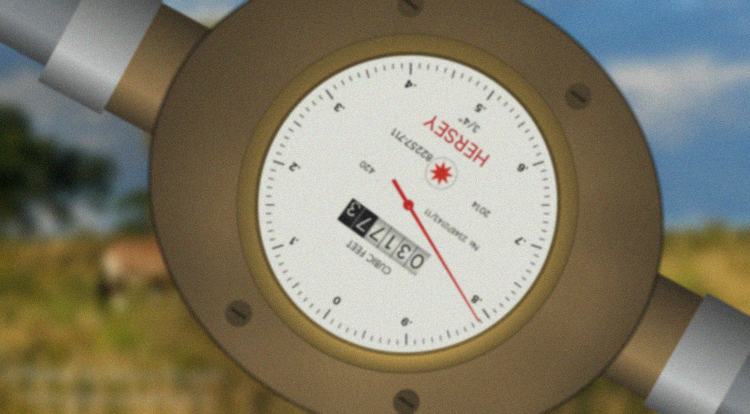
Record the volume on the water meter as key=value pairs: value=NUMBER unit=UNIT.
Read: value=31772.81 unit=ft³
